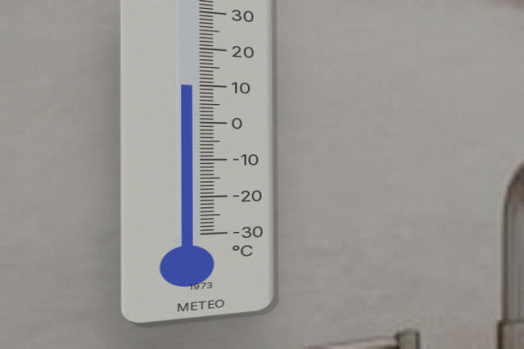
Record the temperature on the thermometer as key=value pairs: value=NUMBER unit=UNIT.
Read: value=10 unit=°C
